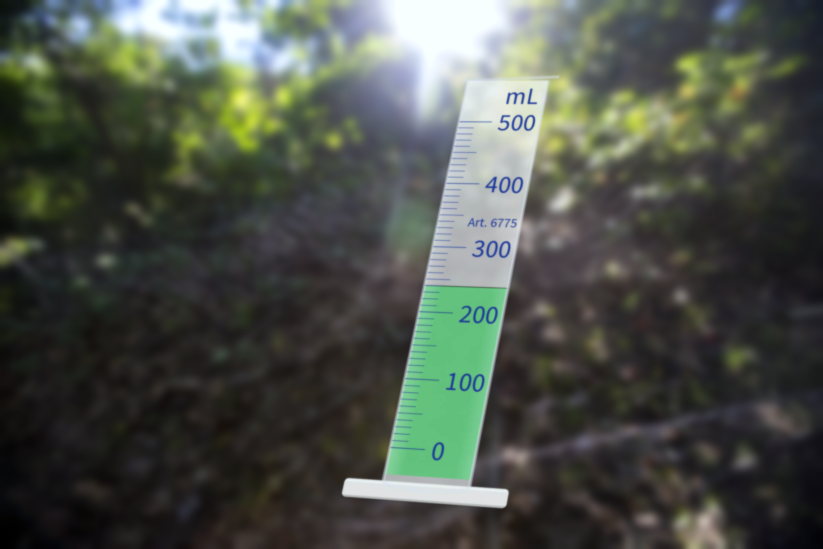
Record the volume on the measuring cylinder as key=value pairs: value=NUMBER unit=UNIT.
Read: value=240 unit=mL
